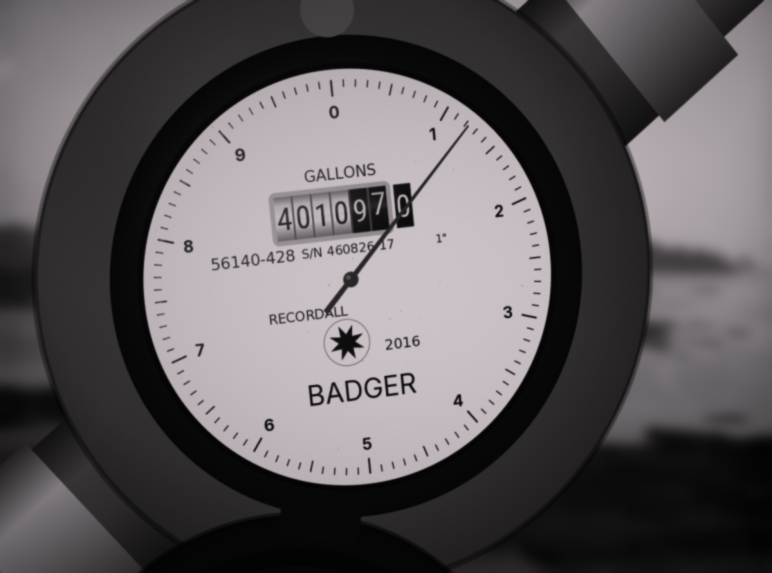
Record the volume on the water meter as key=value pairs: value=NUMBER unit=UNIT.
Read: value=4010971.2 unit=gal
